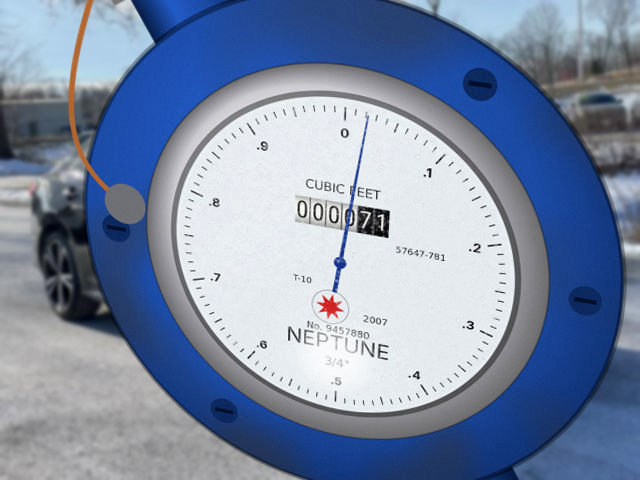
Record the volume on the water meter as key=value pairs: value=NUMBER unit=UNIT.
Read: value=71.02 unit=ft³
